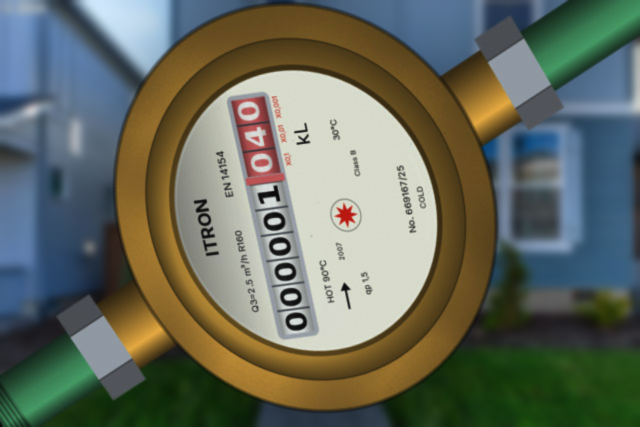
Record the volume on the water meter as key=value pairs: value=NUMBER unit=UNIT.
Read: value=1.040 unit=kL
